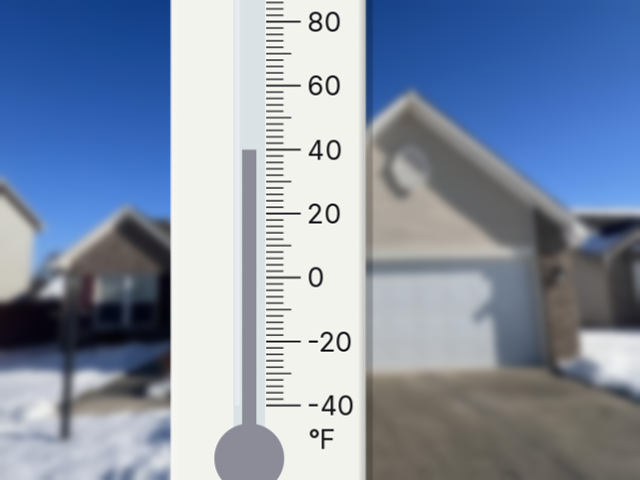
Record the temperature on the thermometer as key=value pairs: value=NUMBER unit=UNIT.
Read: value=40 unit=°F
